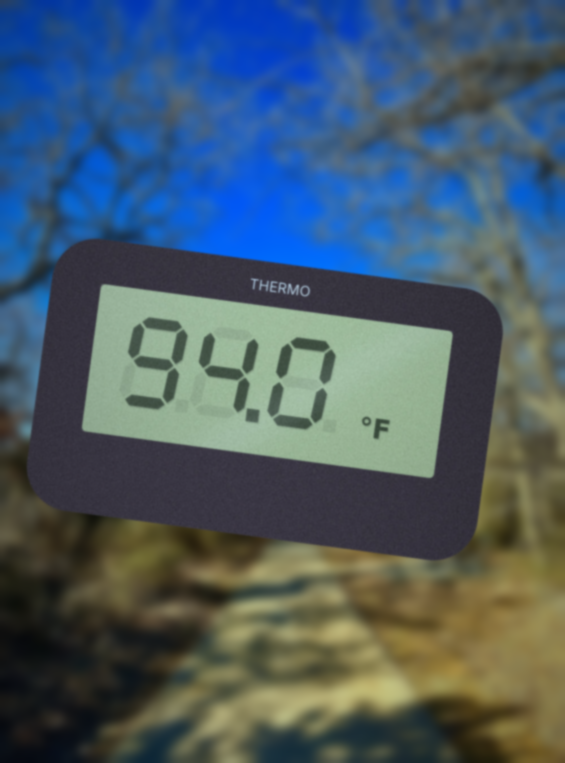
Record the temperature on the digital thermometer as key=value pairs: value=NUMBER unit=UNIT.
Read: value=94.0 unit=°F
